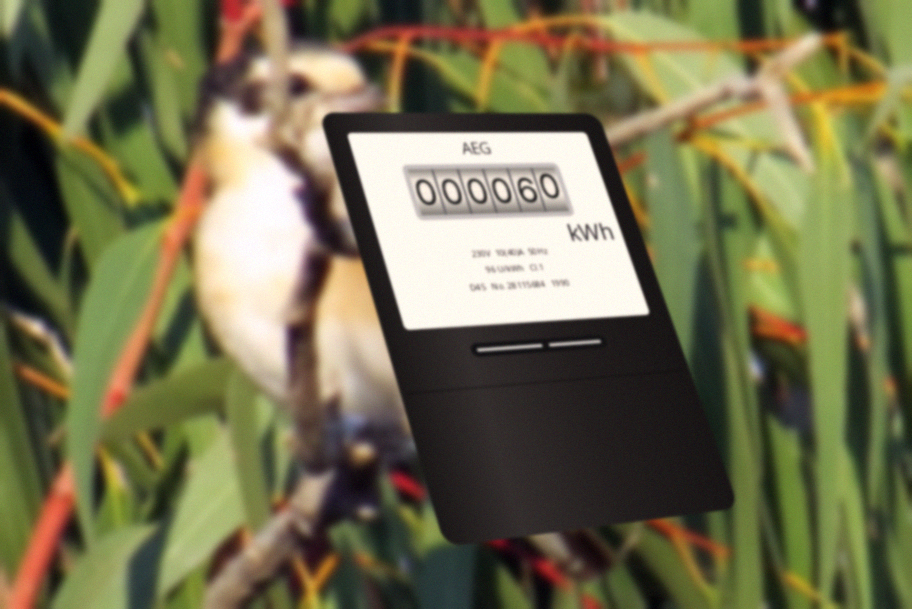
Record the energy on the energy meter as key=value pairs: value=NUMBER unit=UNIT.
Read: value=60 unit=kWh
